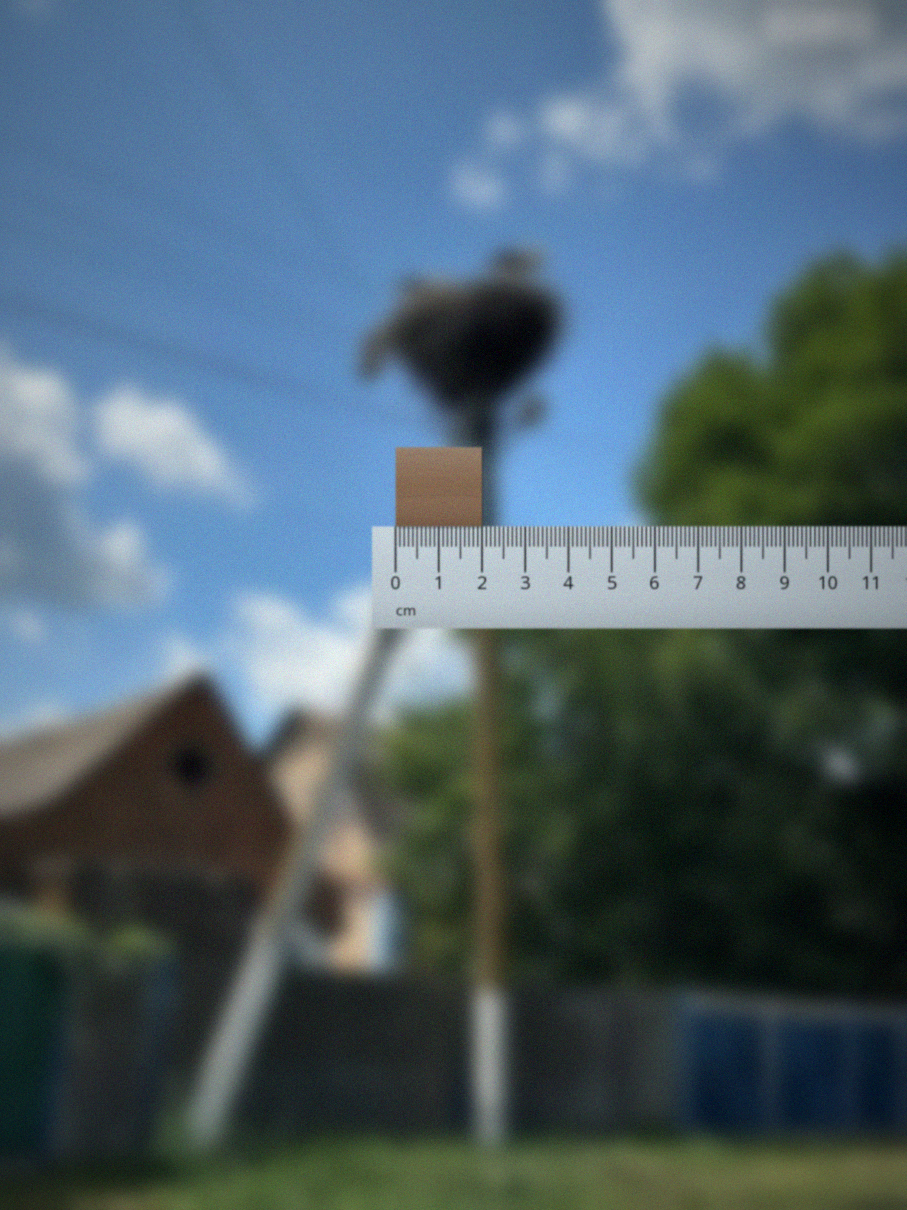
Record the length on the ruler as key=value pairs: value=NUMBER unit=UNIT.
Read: value=2 unit=cm
